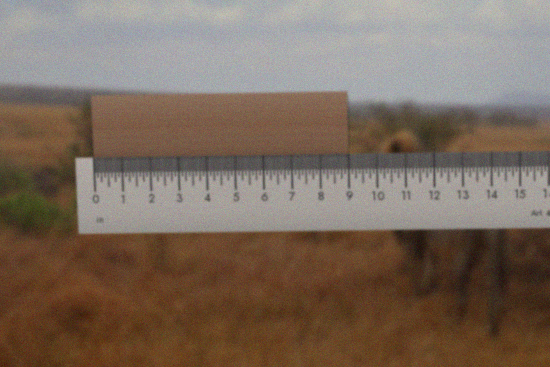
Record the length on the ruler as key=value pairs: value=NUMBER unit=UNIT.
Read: value=9 unit=in
